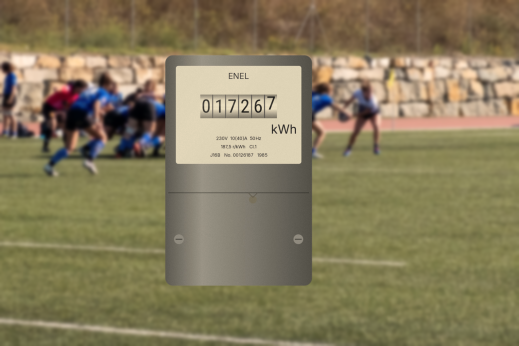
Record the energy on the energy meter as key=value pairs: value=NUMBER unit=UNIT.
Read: value=17267 unit=kWh
